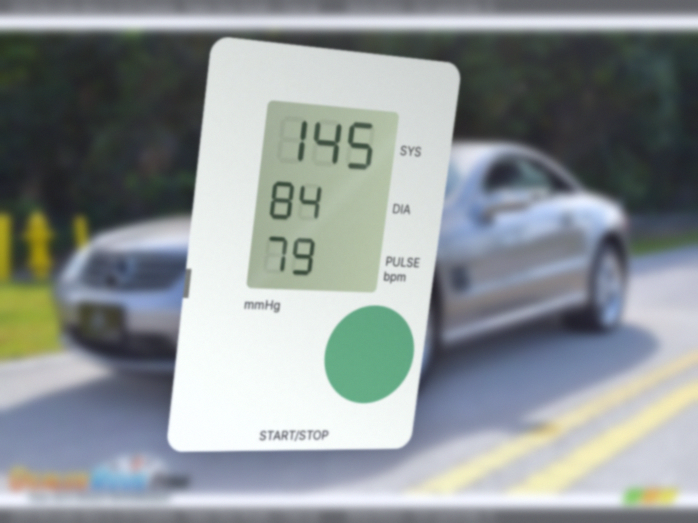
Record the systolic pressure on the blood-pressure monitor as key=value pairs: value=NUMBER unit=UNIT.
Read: value=145 unit=mmHg
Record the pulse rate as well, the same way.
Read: value=79 unit=bpm
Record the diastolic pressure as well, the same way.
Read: value=84 unit=mmHg
